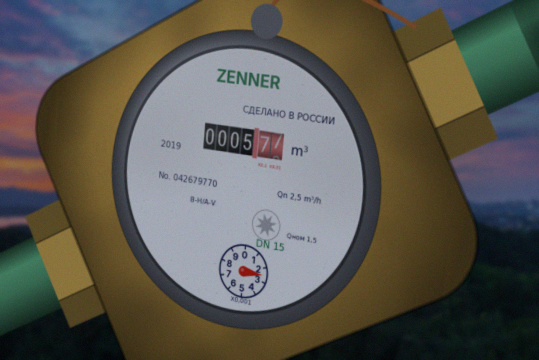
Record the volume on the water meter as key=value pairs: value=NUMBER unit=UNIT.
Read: value=5.772 unit=m³
